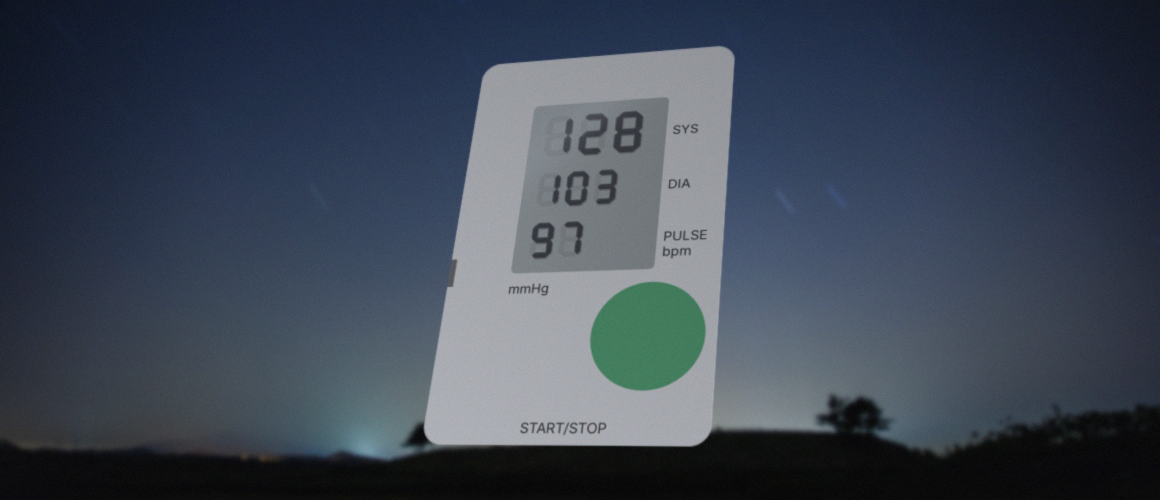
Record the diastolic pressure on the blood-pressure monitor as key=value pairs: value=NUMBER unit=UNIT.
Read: value=103 unit=mmHg
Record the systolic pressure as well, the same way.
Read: value=128 unit=mmHg
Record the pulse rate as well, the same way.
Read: value=97 unit=bpm
